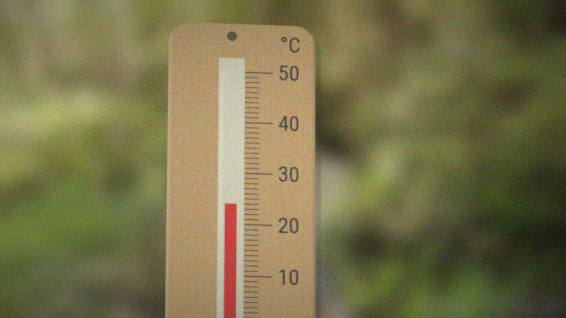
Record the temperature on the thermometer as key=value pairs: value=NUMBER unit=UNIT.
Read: value=24 unit=°C
